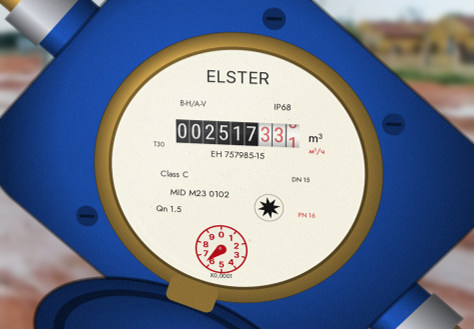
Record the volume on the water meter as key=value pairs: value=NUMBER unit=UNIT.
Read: value=2517.3306 unit=m³
